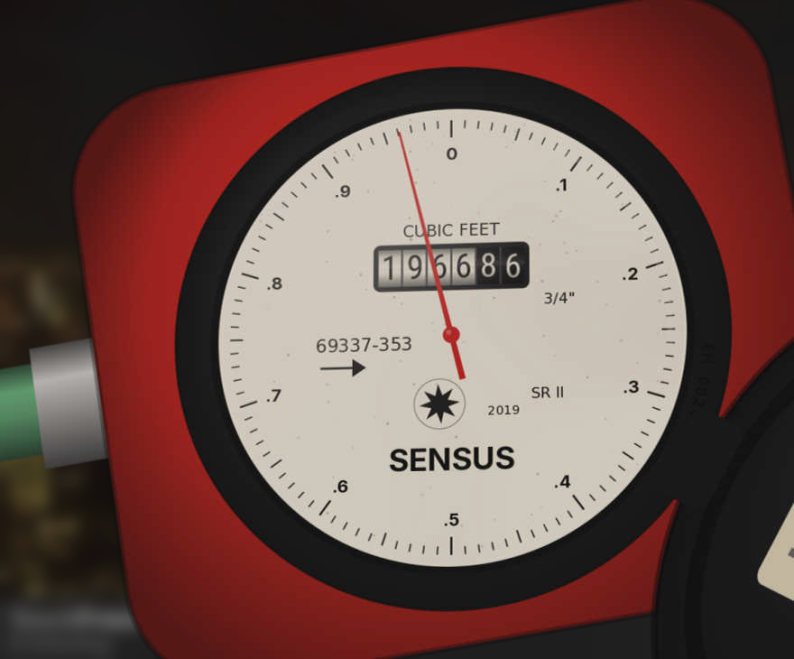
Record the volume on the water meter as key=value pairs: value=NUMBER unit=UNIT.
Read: value=196685.96 unit=ft³
